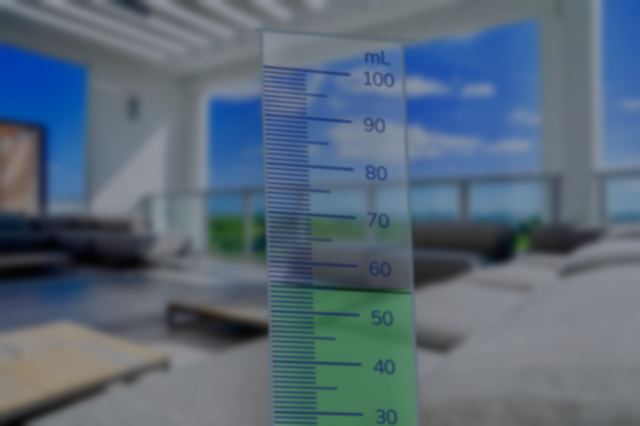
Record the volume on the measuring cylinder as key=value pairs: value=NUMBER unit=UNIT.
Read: value=55 unit=mL
